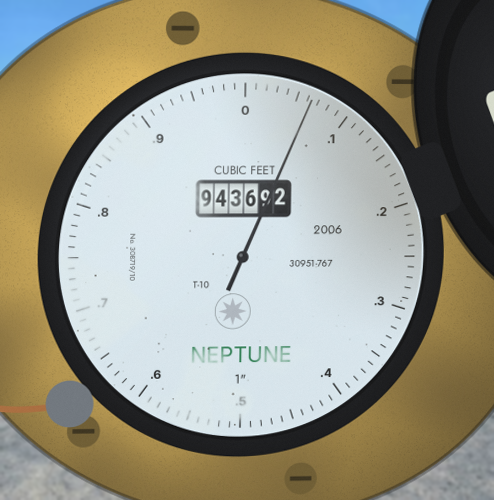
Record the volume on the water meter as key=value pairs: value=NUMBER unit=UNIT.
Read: value=943692.06 unit=ft³
